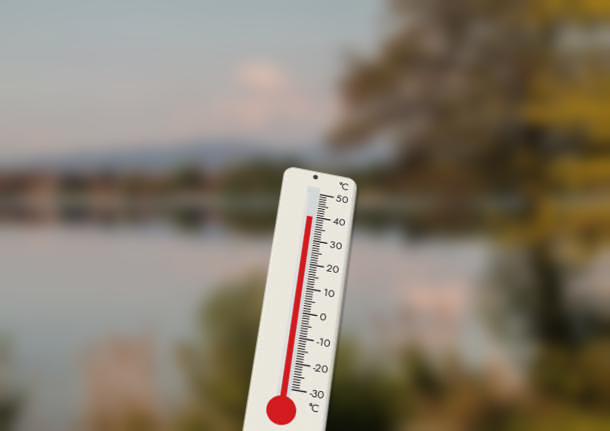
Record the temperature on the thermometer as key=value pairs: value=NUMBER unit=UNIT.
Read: value=40 unit=°C
